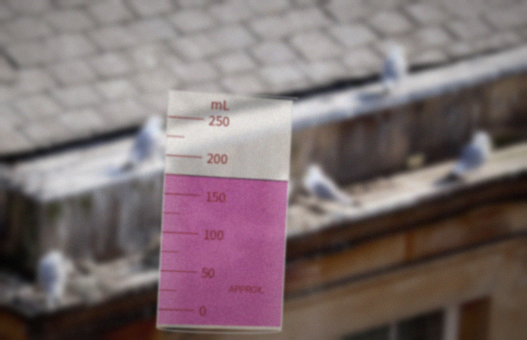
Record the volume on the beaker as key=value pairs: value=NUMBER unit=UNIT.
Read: value=175 unit=mL
